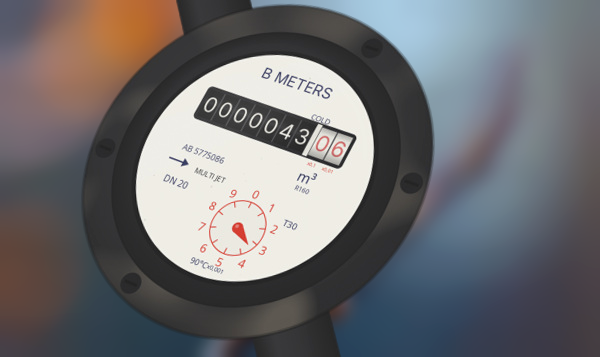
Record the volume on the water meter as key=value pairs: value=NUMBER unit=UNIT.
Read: value=43.063 unit=m³
